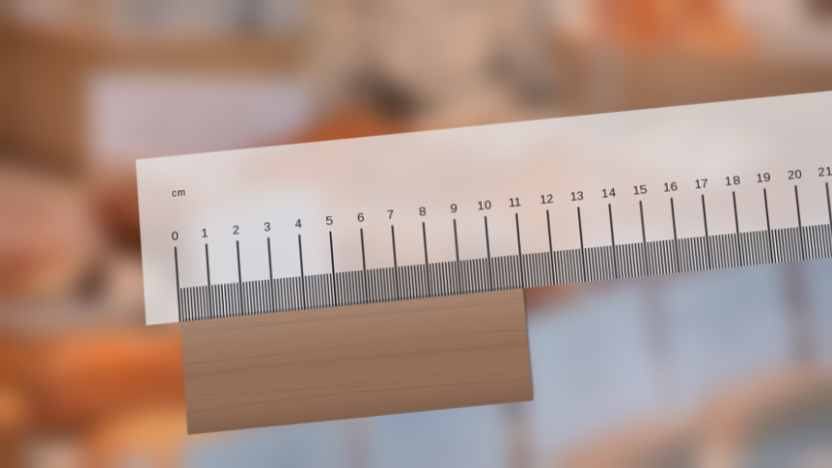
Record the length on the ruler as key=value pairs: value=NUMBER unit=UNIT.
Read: value=11 unit=cm
